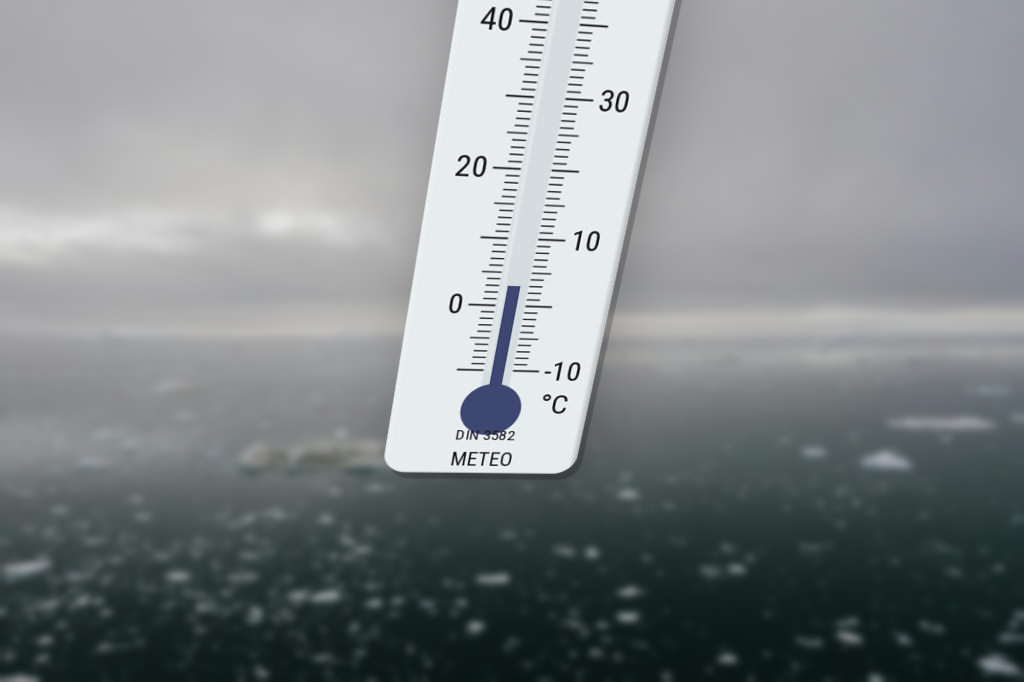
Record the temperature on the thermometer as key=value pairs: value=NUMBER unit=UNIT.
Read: value=3 unit=°C
